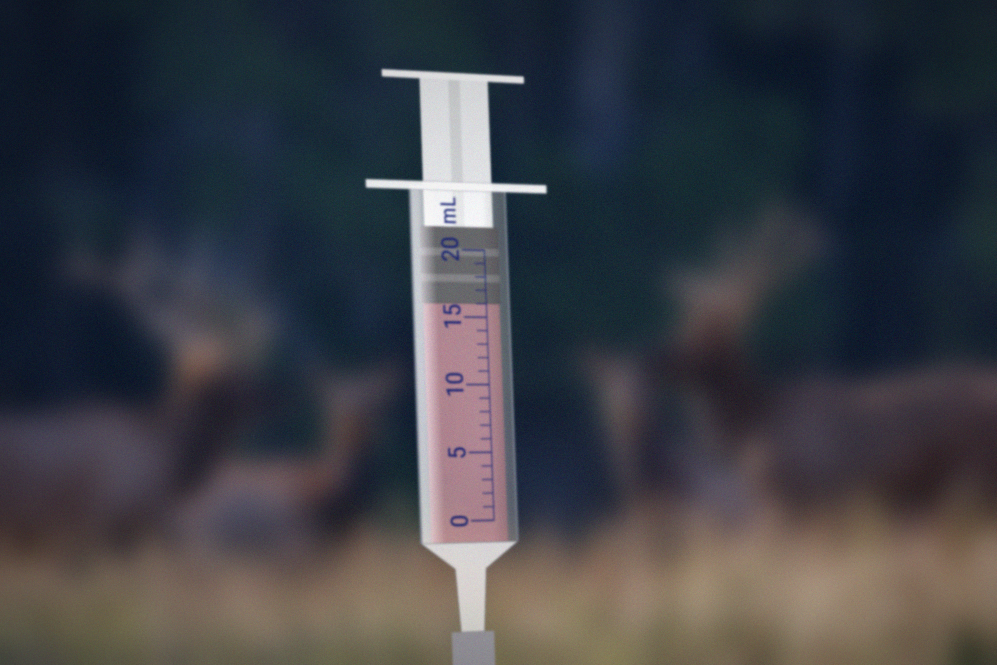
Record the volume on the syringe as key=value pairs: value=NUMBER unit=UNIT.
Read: value=16 unit=mL
